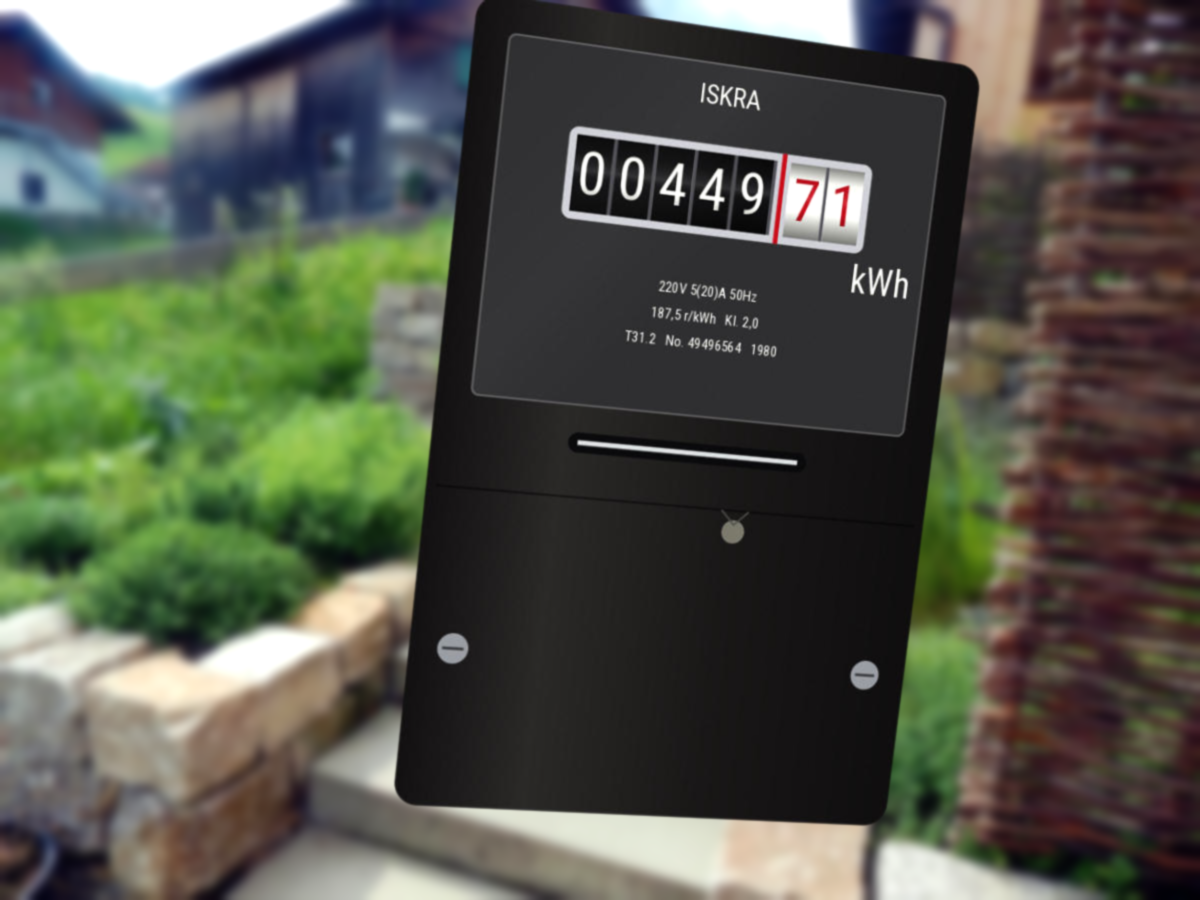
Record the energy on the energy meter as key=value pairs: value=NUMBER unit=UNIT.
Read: value=449.71 unit=kWh
